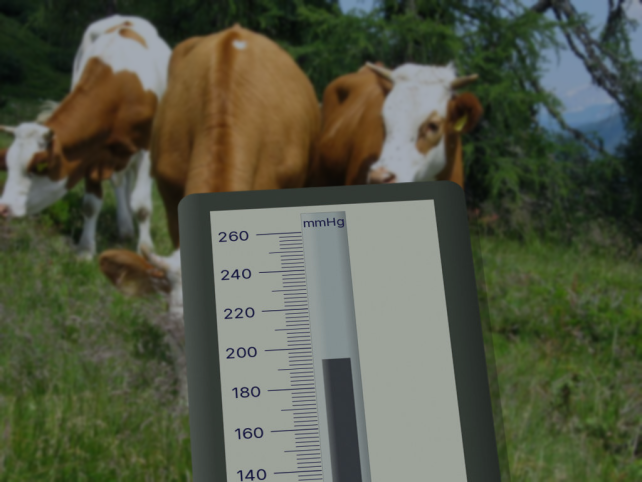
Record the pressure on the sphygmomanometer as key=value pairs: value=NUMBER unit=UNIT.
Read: value=194 unit=mmHg
